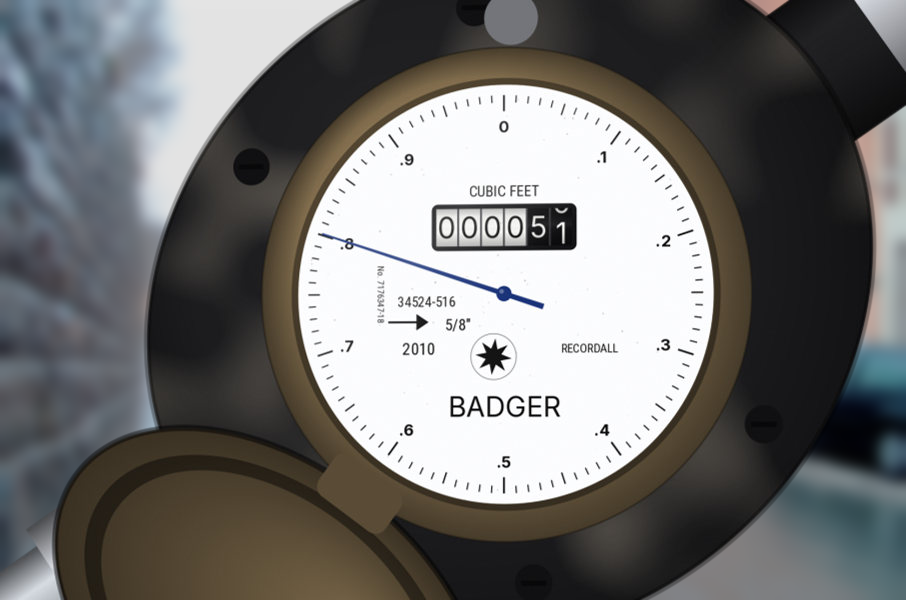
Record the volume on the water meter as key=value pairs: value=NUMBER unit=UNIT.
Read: value=50.80 unit=ft³
